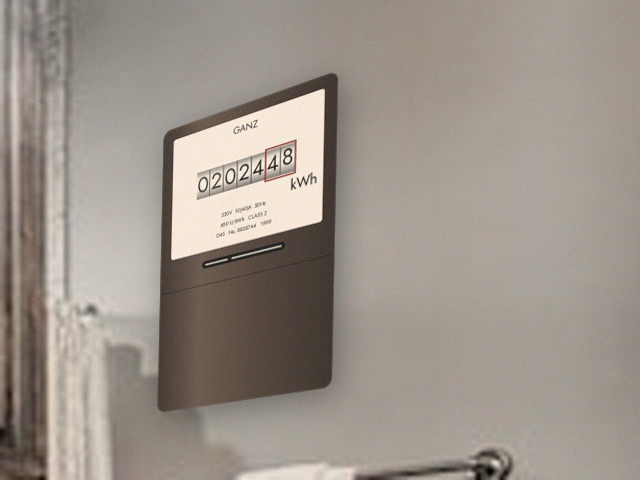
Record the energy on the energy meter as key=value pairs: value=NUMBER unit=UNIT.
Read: value=2024.48 unit=kWh
